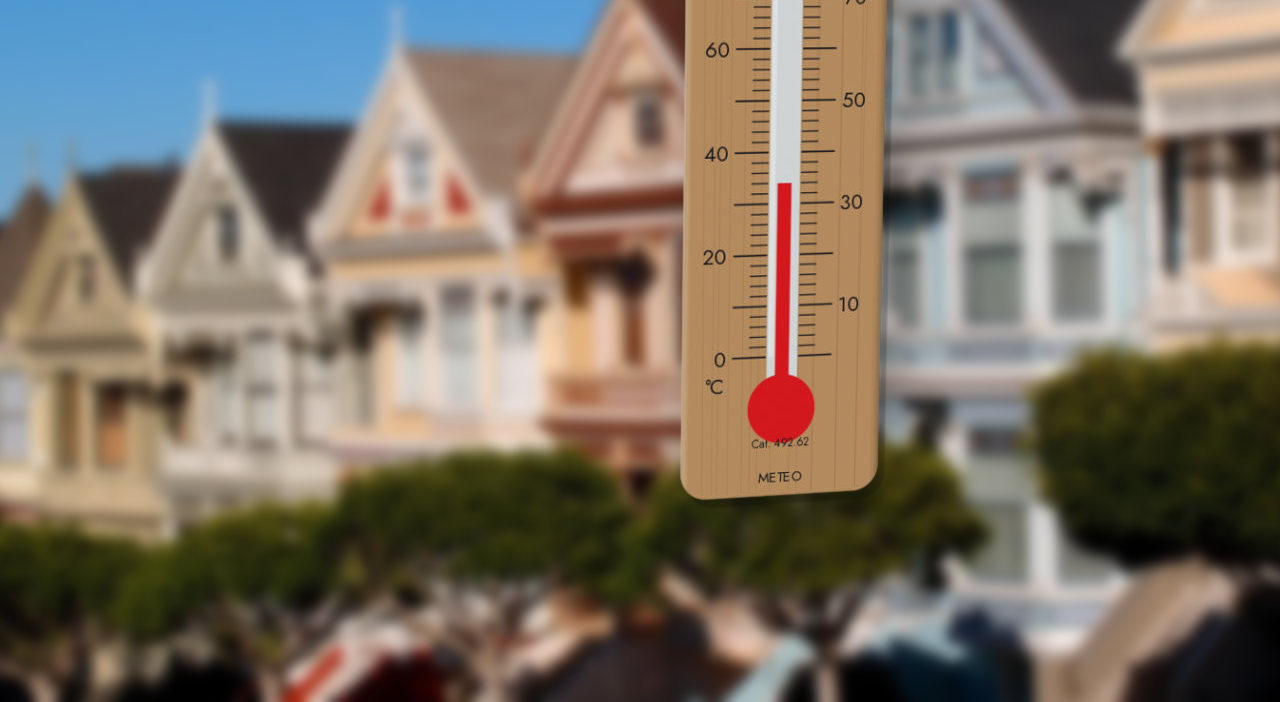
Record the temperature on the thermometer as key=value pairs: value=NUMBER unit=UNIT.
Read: value=34 unit=°C
